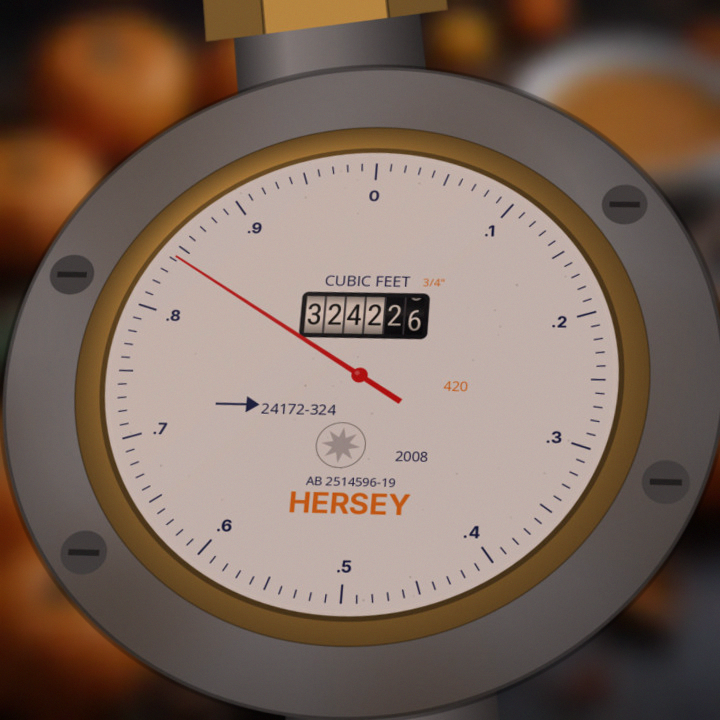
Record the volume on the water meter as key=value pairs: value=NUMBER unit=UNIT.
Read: value=324225.84 unit=ft³
